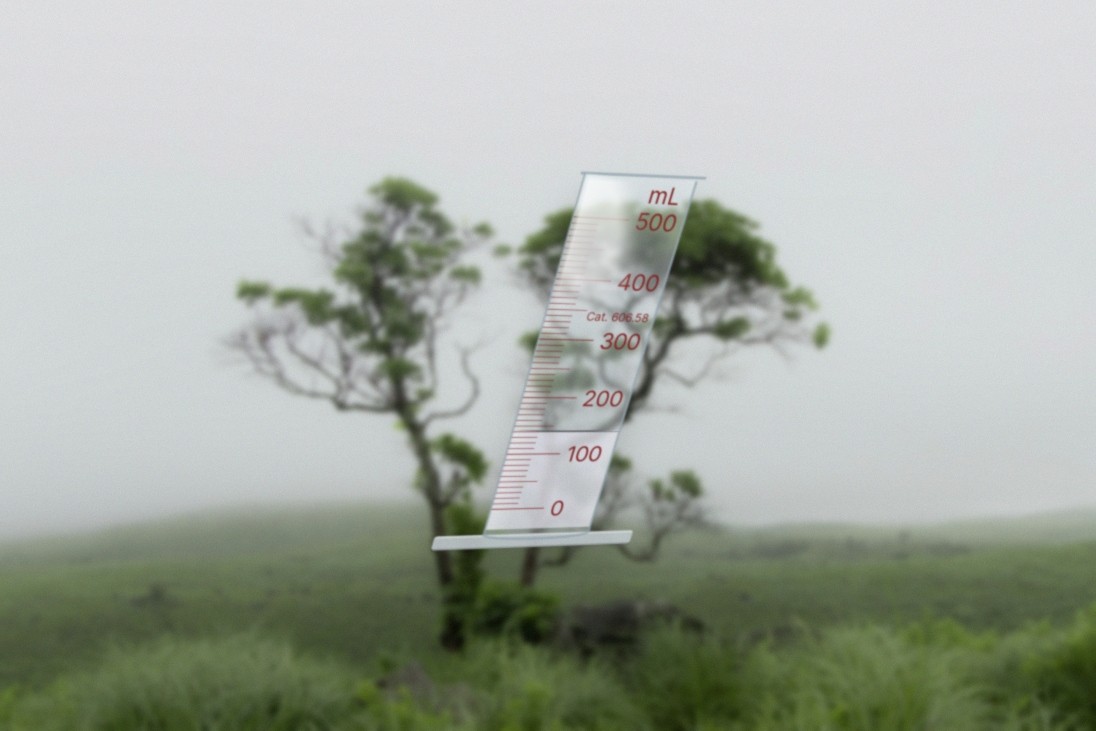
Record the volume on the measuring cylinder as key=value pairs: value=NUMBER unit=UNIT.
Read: value=140 unit=mL
